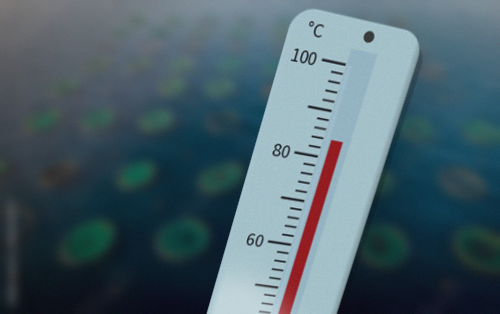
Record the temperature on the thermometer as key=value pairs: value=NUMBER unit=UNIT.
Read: value=84 unit=°C
